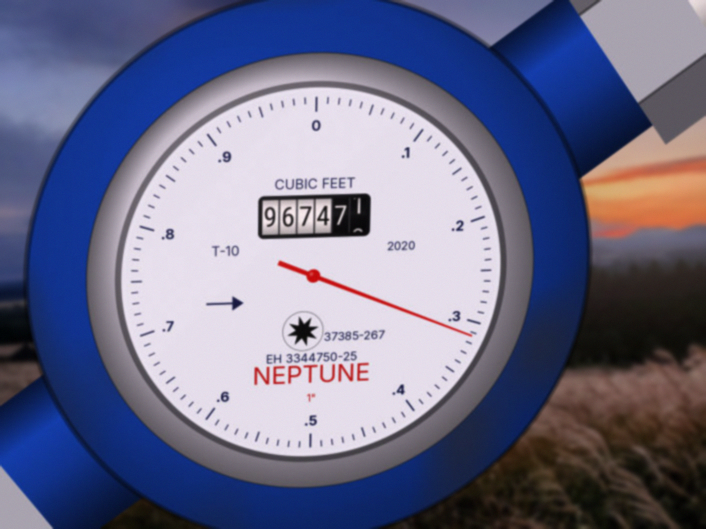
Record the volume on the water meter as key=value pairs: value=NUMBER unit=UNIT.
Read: value=967471.31 unit=ft³
